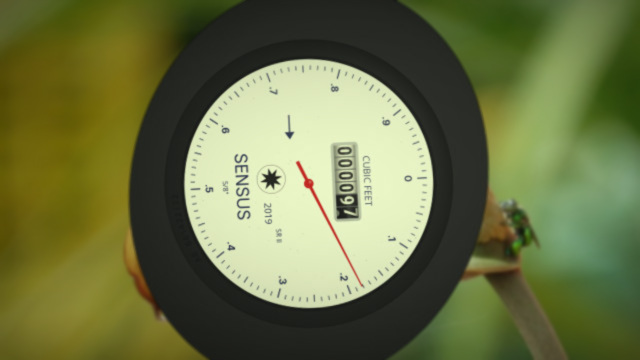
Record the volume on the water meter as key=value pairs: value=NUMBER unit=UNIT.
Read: value=97.18 unit=ft³
